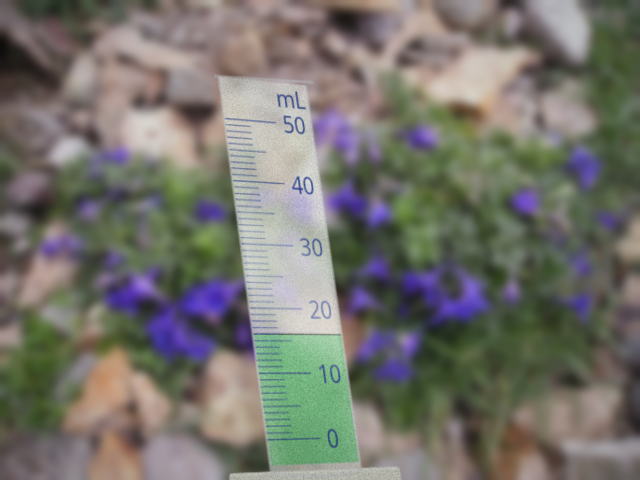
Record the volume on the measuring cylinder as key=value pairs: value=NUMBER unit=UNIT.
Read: value=16 unit=mL
